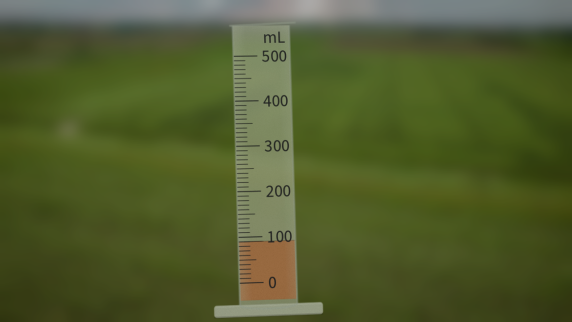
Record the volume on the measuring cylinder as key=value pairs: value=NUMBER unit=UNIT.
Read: value=90 unit=mL
